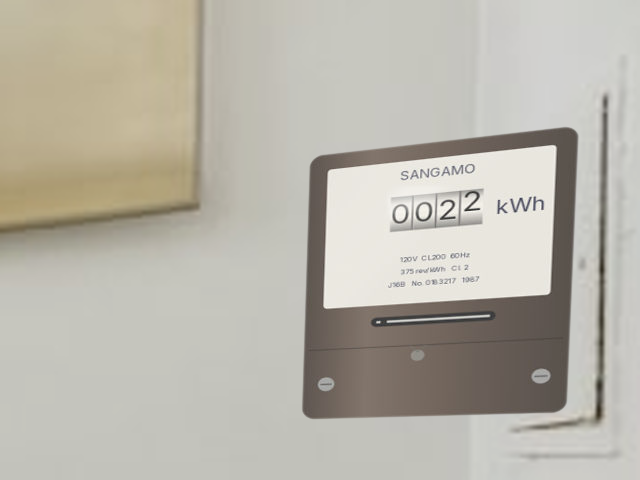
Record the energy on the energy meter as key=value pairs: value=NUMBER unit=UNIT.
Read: value=22 unit=kWh
